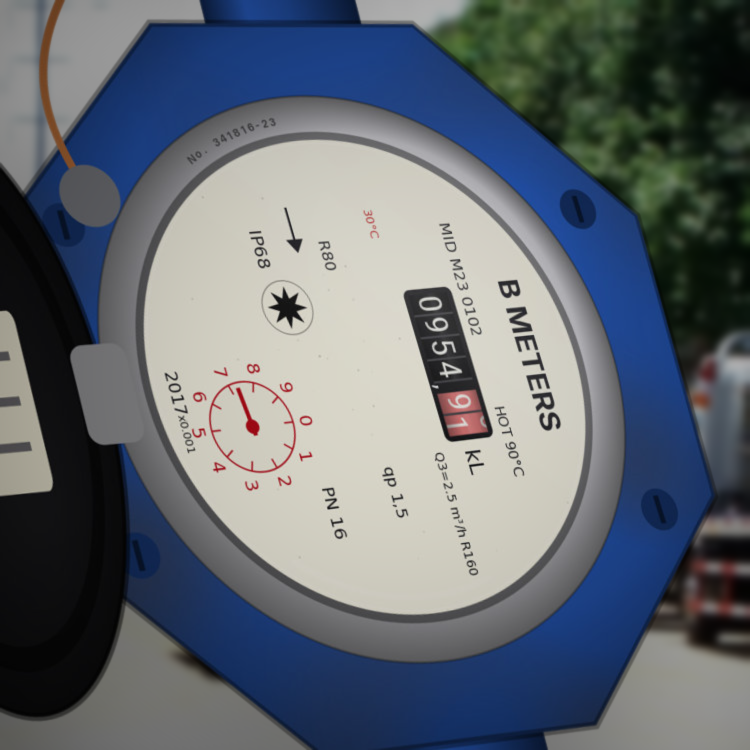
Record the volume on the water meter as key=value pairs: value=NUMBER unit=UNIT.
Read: value=954.907 unit=kL
